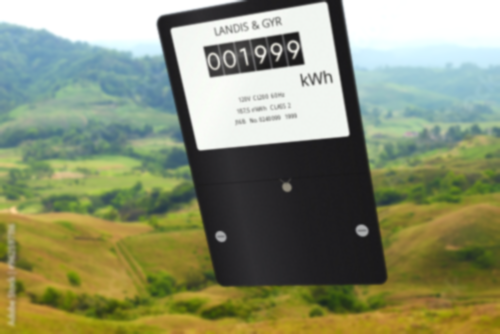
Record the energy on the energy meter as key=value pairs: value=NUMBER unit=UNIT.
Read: value=1999 unit=kWh
